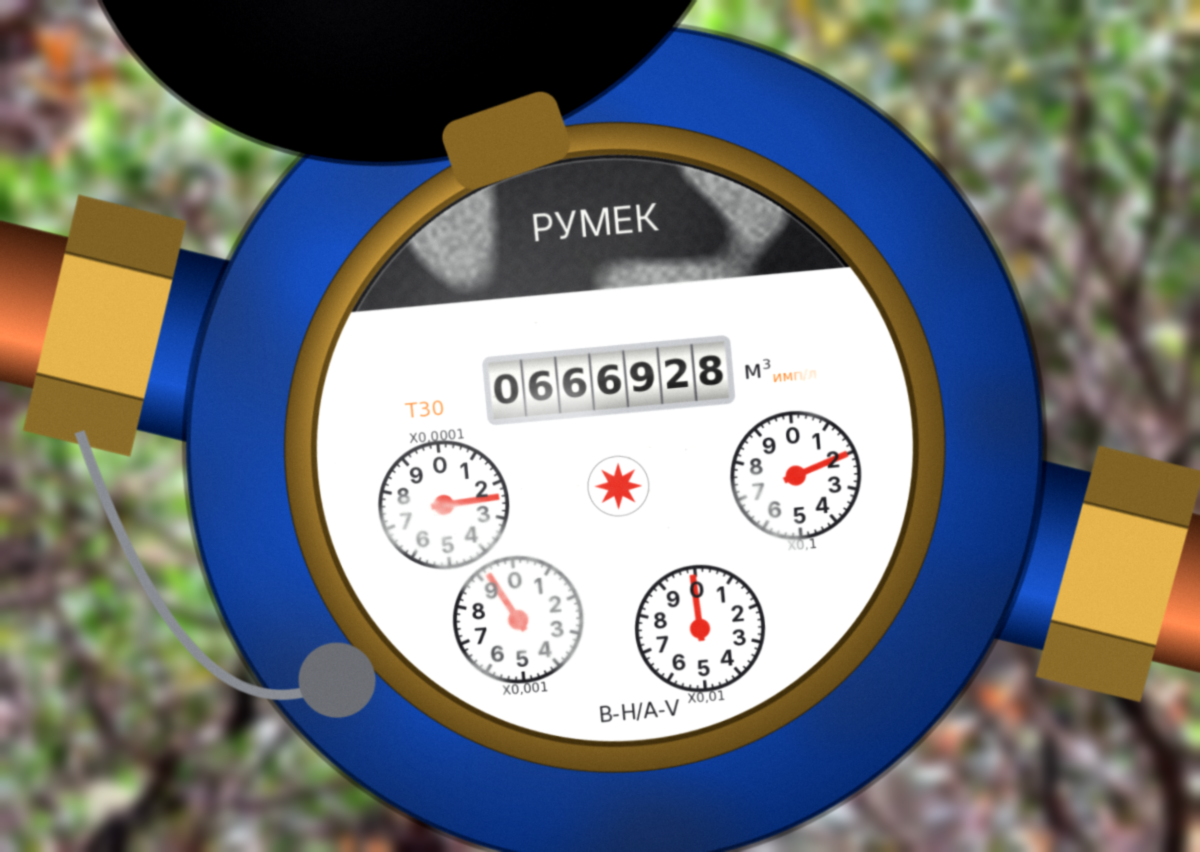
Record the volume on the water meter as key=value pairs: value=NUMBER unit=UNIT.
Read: value=666928.1992 unit=m³
